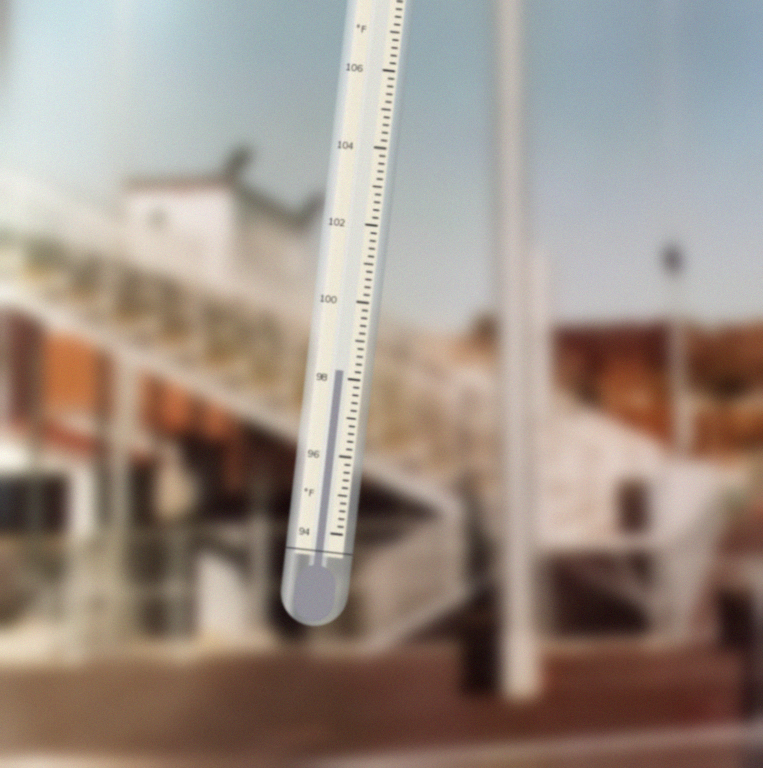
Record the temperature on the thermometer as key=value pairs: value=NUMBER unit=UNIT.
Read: value=98.2 unit=°F
